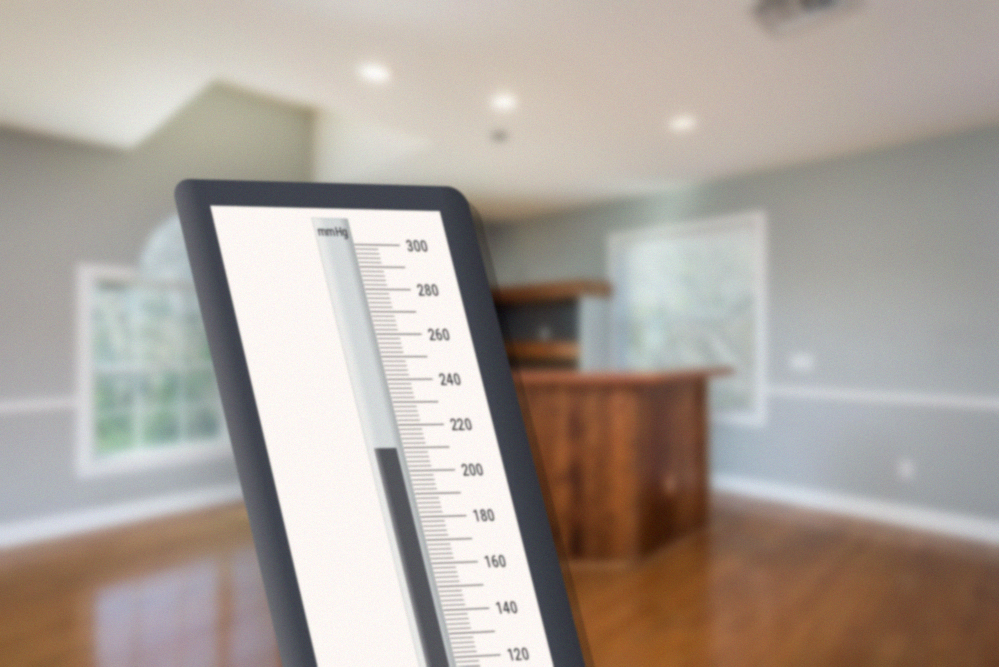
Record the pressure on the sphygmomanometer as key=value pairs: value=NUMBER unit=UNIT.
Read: value=210 unit=mmHg
